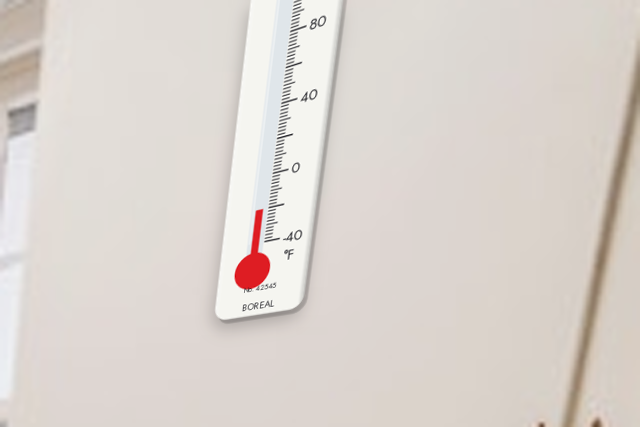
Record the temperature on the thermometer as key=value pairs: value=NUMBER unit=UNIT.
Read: value=-20 unit=°F
